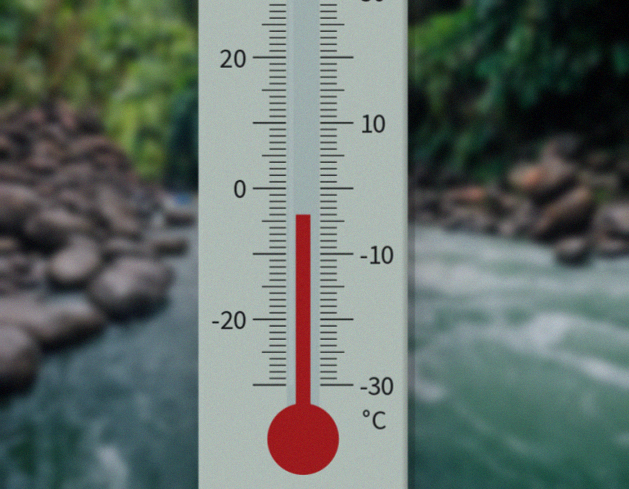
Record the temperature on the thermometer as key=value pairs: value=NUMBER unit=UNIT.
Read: value=-4 unit=°C
